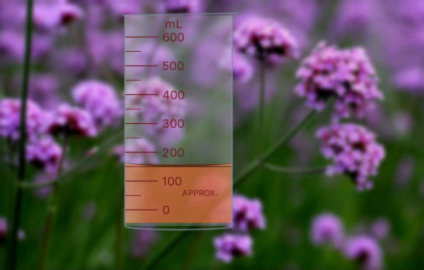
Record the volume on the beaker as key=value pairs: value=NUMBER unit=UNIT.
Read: value=150 unit=mL
